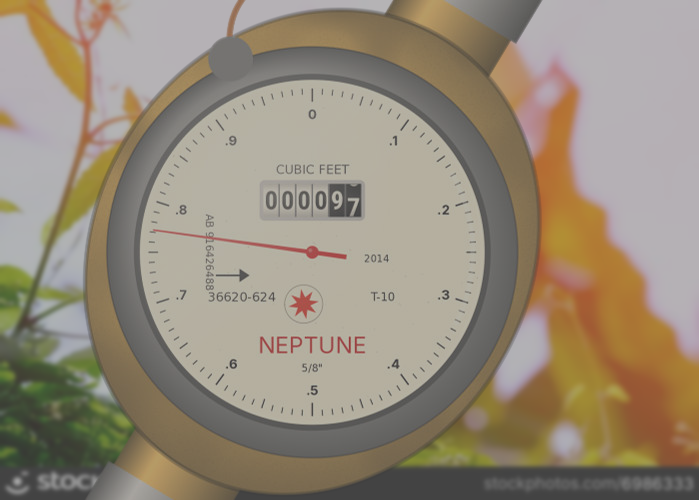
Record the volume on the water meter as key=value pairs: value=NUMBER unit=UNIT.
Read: value=96.77 unit=ft³
